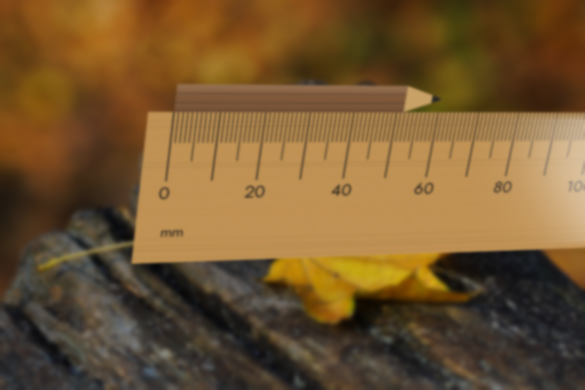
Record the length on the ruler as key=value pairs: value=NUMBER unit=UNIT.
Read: value=60 unit=mm
